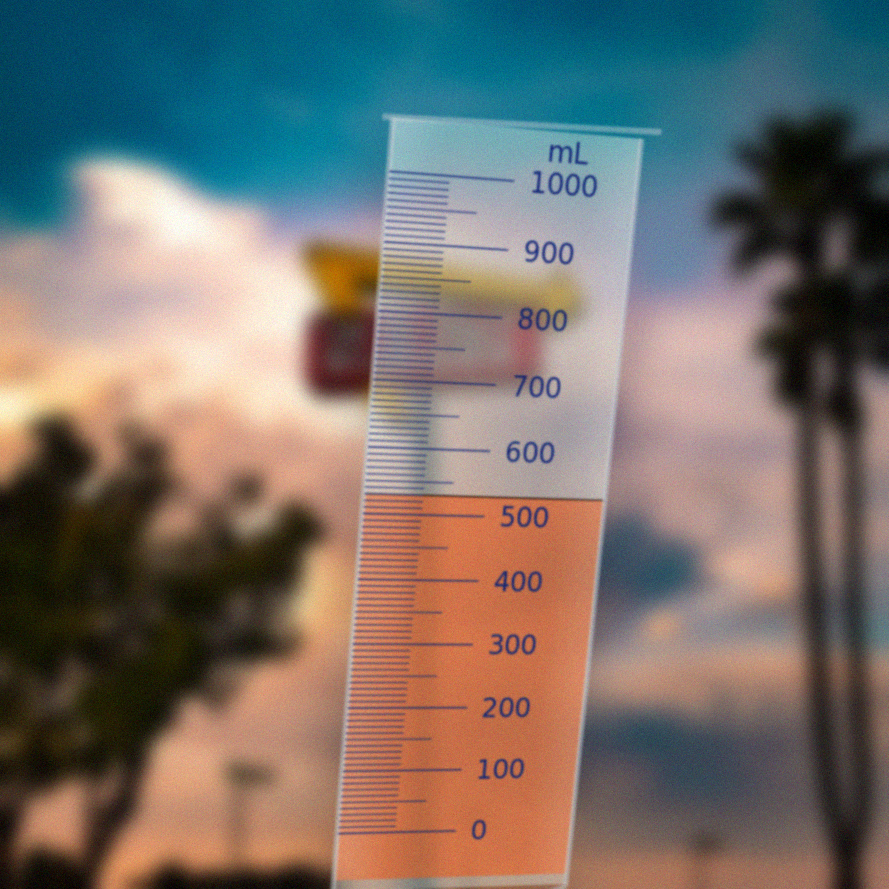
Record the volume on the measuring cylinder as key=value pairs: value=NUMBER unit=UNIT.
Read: value=530 unit=mL
